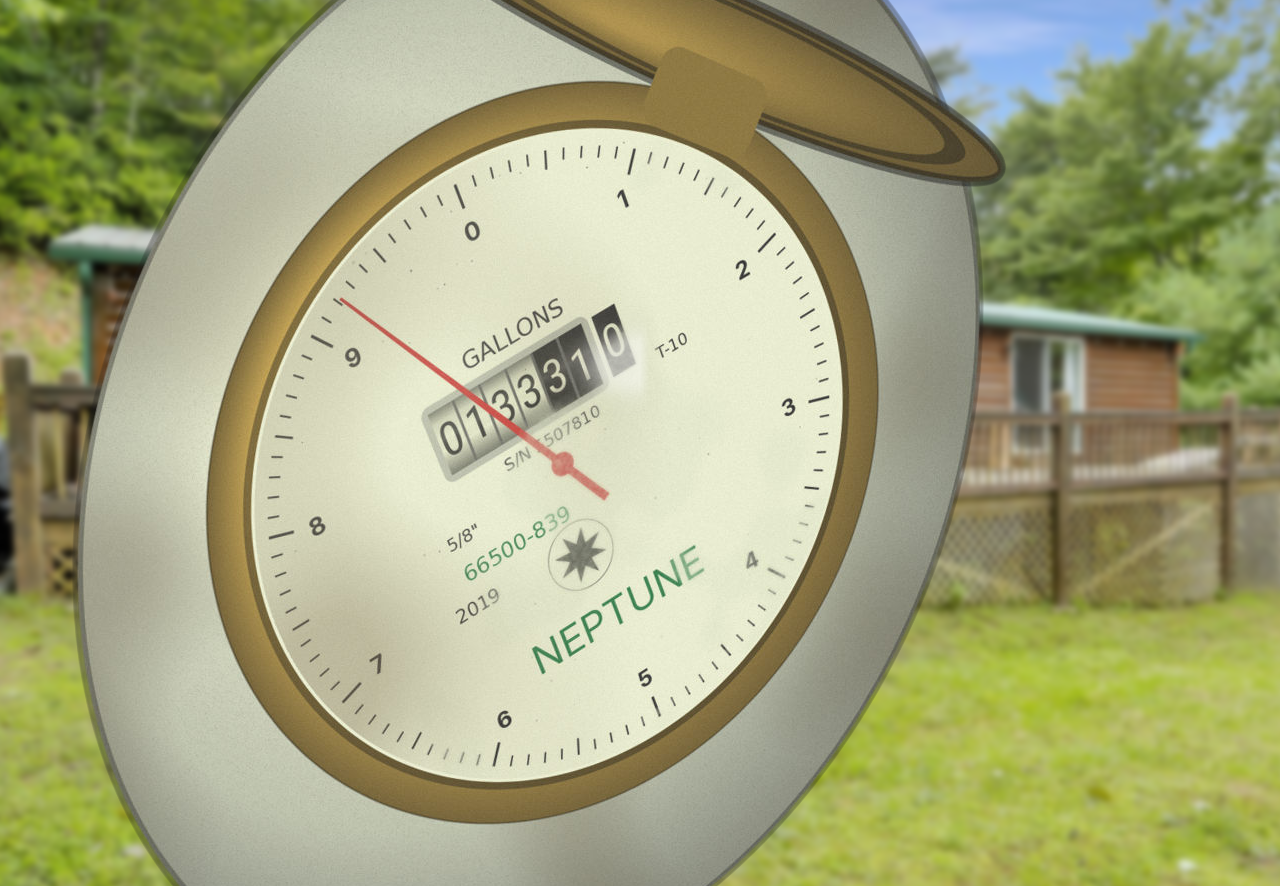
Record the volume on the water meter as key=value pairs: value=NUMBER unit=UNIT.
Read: value=133309.2 unit=gal
